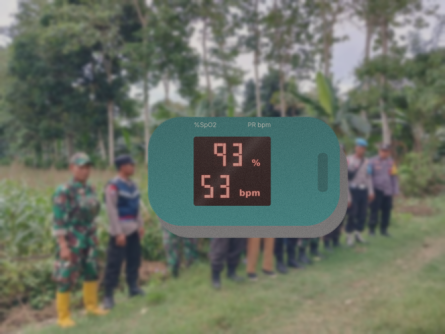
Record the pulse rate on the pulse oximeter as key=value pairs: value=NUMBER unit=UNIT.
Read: value=53 unit=bpm
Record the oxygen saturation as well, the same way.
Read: value=93 unit=%
